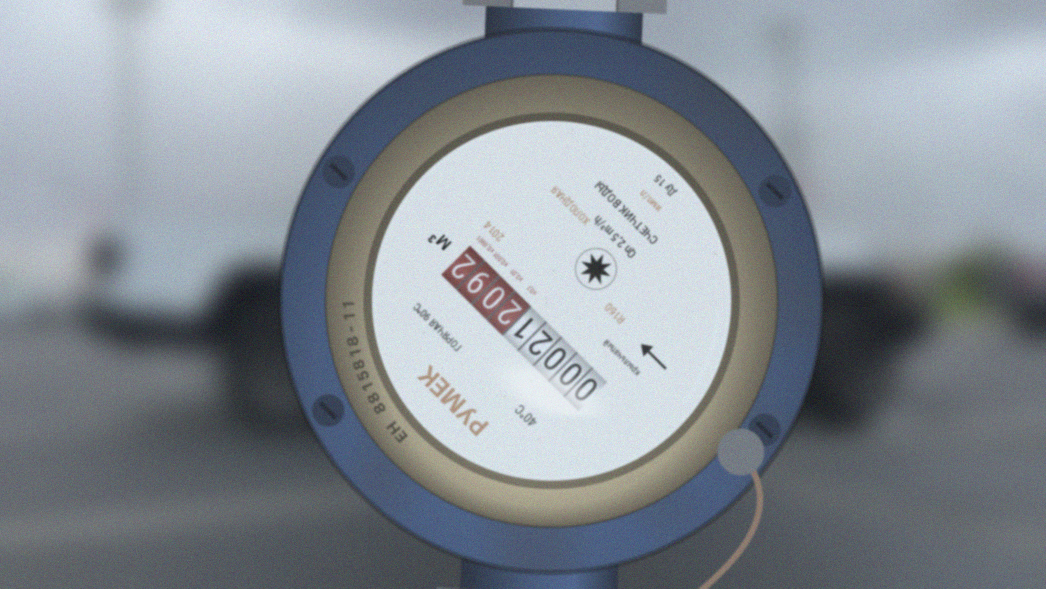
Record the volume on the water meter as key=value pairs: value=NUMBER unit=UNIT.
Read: value=21.2092 unit=m³
